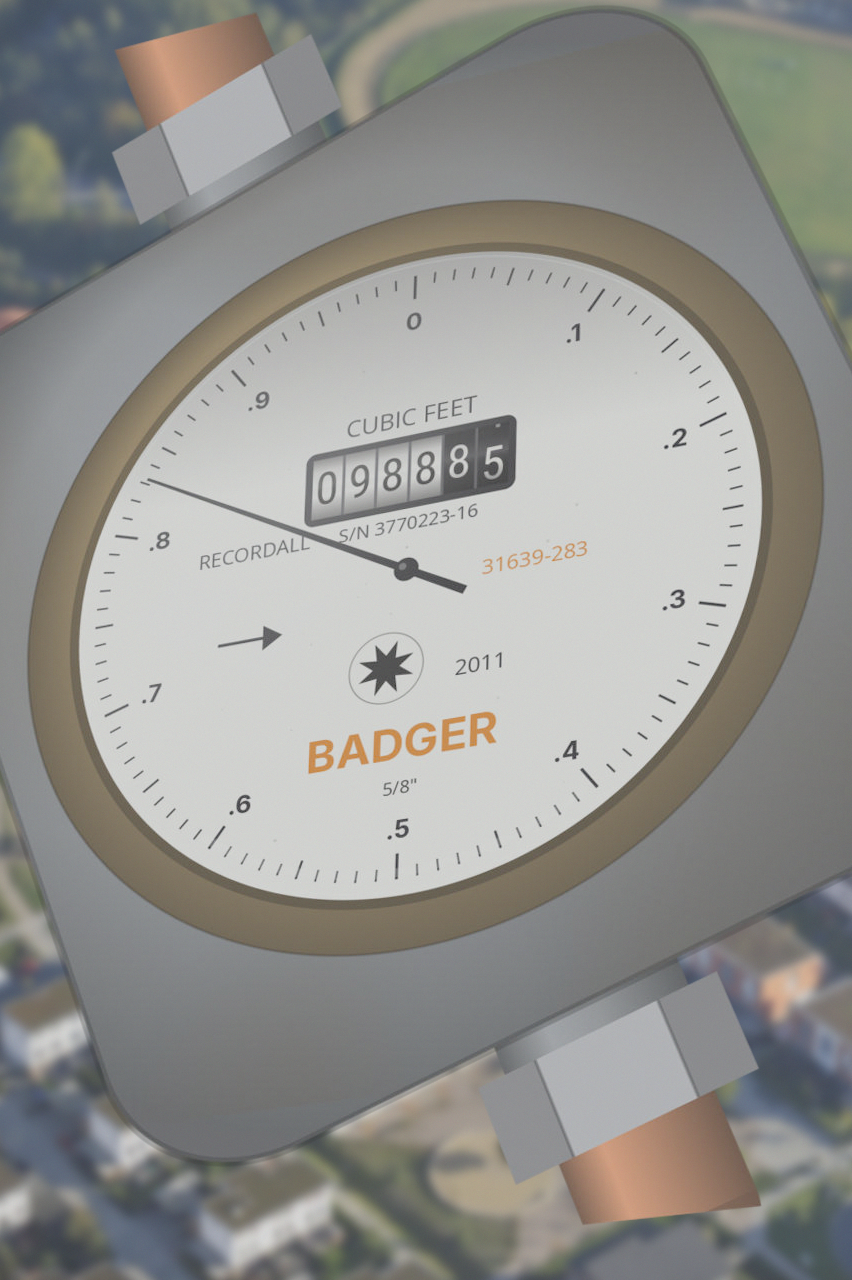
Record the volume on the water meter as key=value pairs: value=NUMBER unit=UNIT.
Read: value=98884.83 unit=ft³
